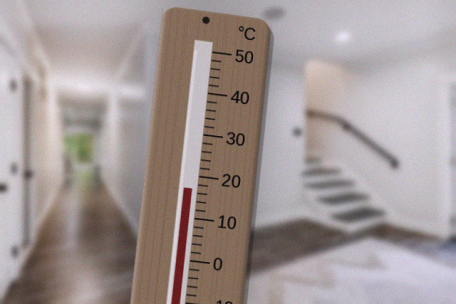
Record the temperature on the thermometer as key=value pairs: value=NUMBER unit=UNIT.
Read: value=17 unit=°C
